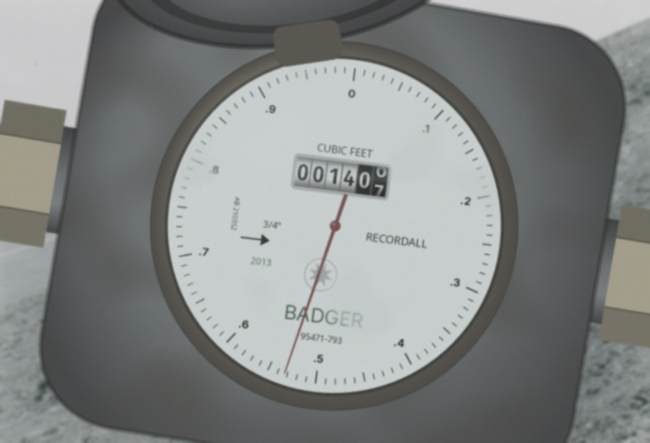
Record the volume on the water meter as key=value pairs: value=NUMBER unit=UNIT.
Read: value=1406.53 unit=ft³
